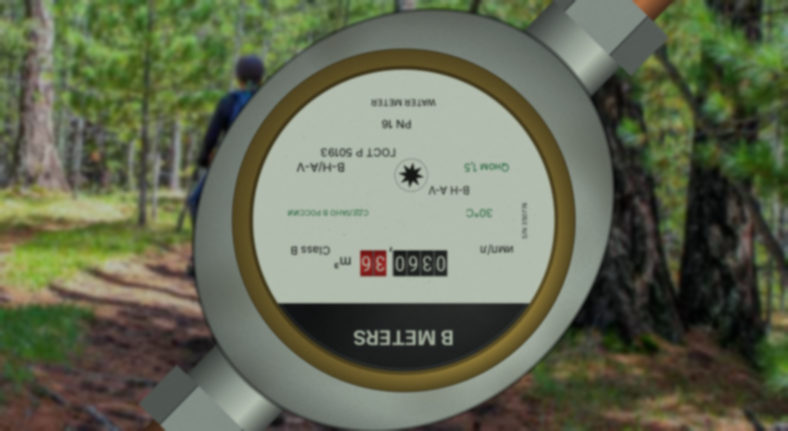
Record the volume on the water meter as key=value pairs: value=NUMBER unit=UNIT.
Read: value=360.36 unit=m³
